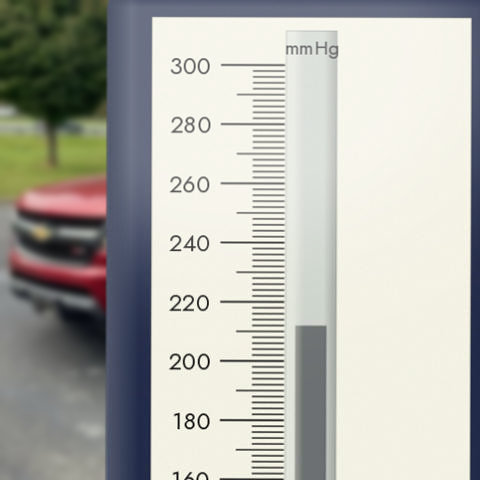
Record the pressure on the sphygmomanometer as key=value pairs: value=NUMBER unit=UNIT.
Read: value=212 unit=mmHg
